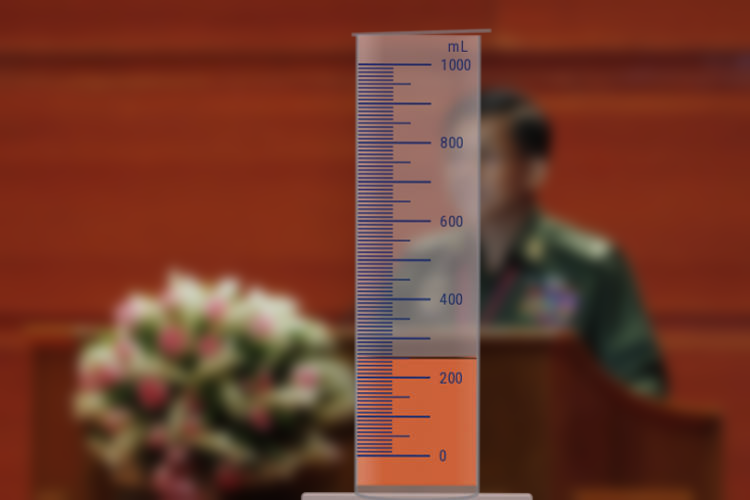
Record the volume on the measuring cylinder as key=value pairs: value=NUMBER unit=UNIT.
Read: value=250 unit=mL
